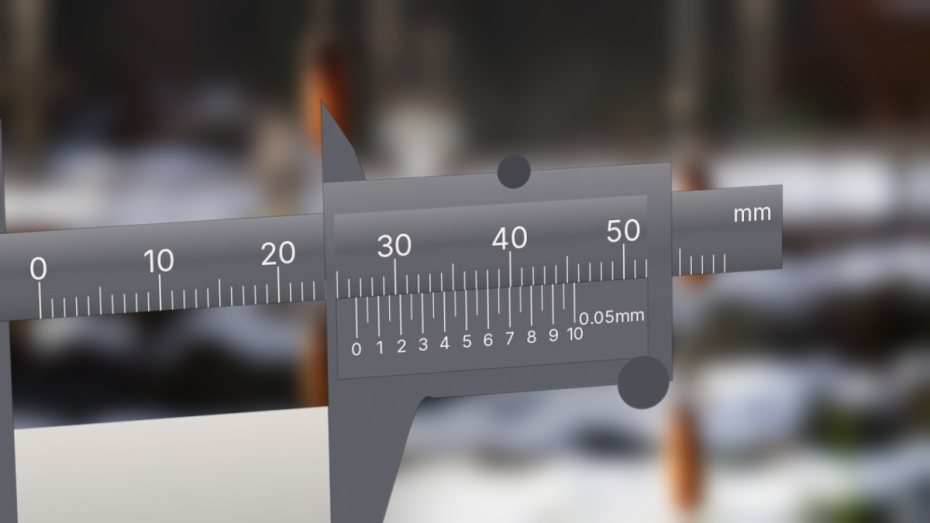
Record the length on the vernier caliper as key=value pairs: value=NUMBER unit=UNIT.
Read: value=26.6 unit=mm
